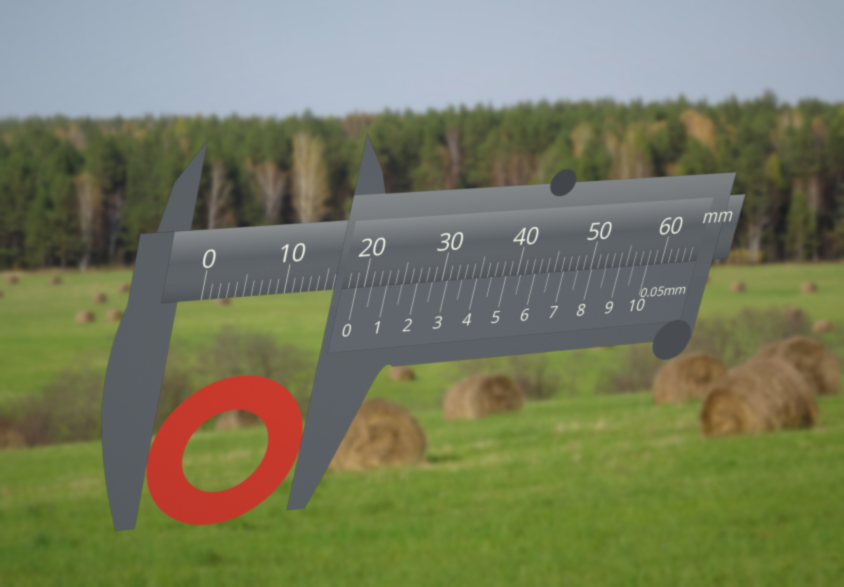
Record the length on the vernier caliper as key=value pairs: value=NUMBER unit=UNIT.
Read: value=19.0 unit=mm
